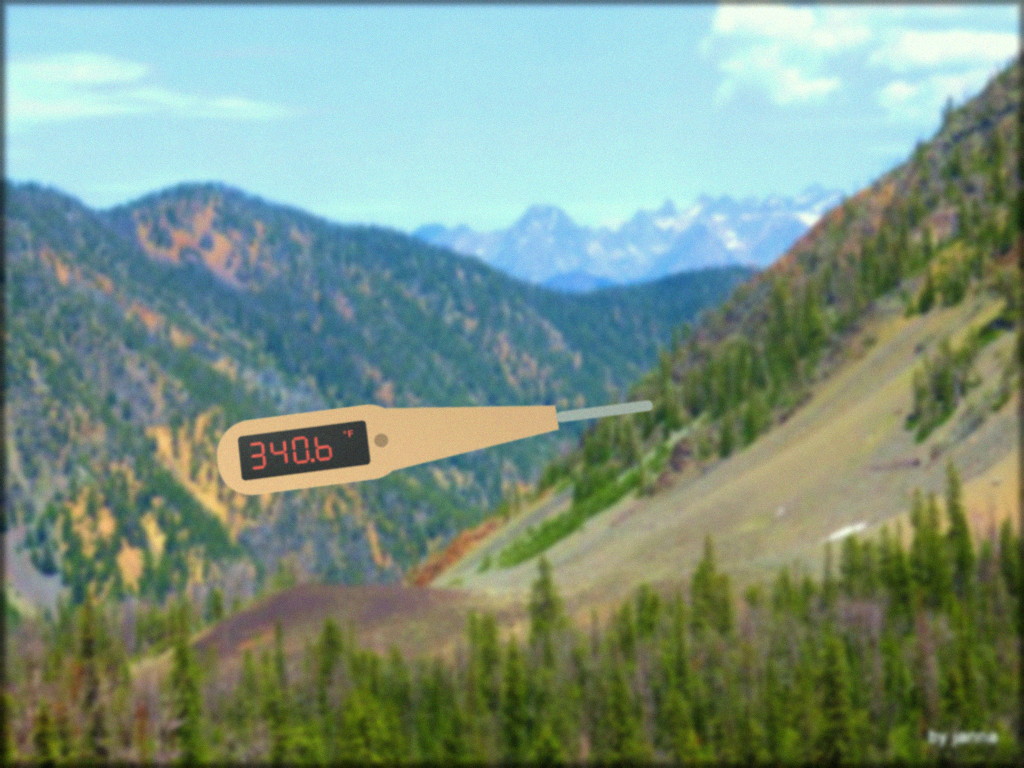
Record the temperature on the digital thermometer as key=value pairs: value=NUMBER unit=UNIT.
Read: value=340.6 unit=°F
